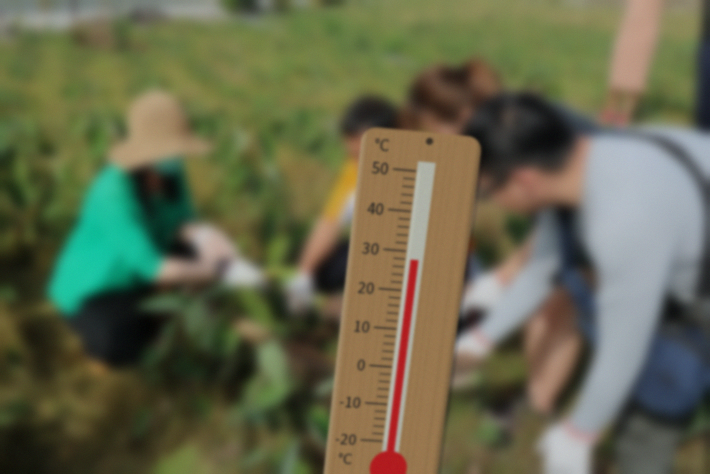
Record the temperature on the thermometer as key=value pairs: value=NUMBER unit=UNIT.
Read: value=28 unit=°C
